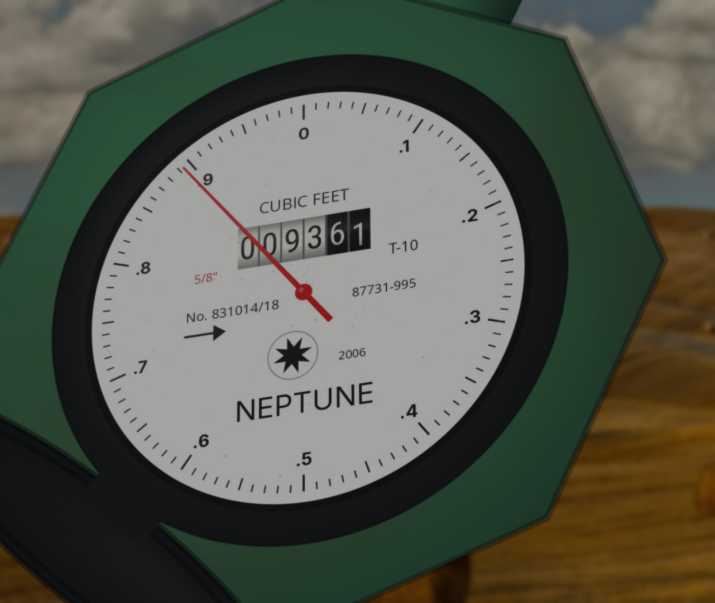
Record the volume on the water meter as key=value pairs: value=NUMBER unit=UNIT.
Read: value=9360.89 unit=ft³
